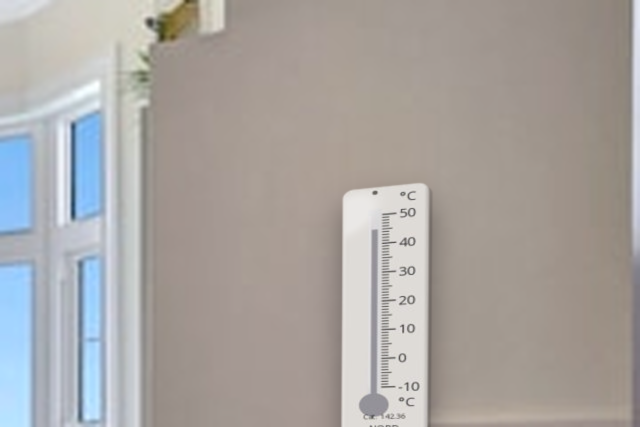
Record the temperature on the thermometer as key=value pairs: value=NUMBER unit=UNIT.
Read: value=45 unit=°C
